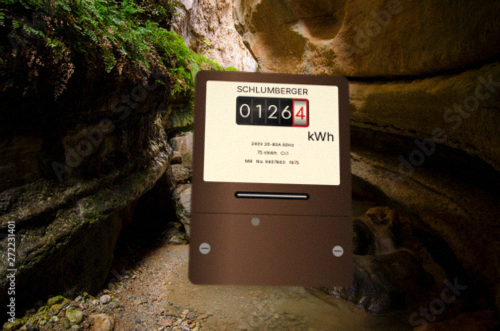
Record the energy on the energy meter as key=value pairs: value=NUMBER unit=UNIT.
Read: value=126.4 unit=kWh
